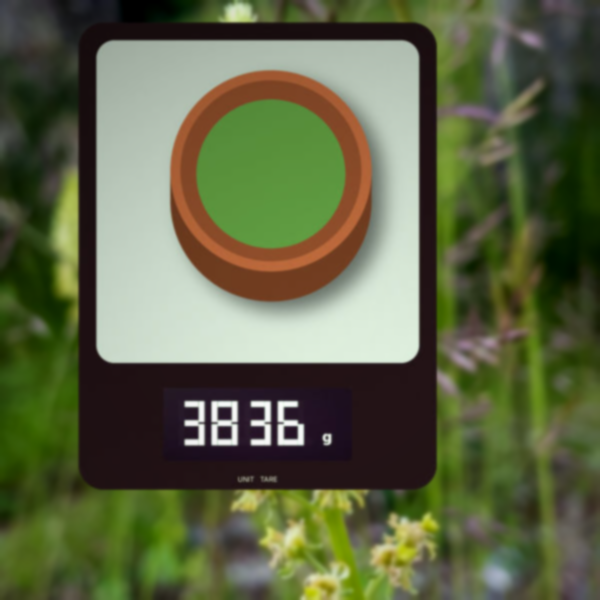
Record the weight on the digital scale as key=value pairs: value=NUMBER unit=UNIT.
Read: value=3836 unit=g
